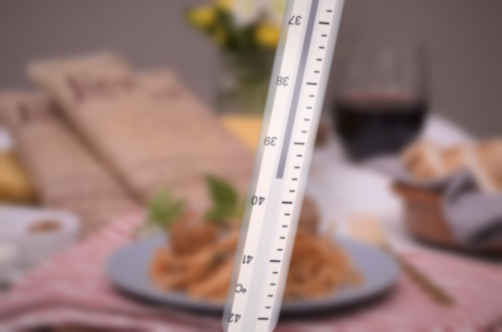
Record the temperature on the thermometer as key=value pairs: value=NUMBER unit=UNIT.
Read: value=39.6 unit=°C
